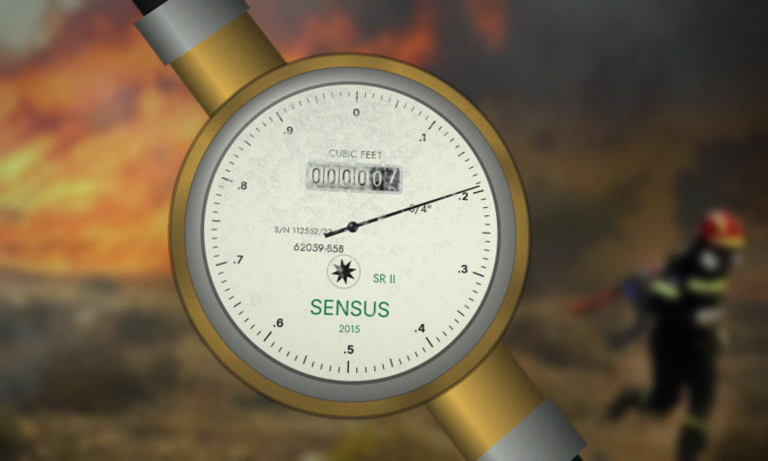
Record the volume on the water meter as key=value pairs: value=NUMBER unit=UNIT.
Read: value=7.19 unit=ft³
